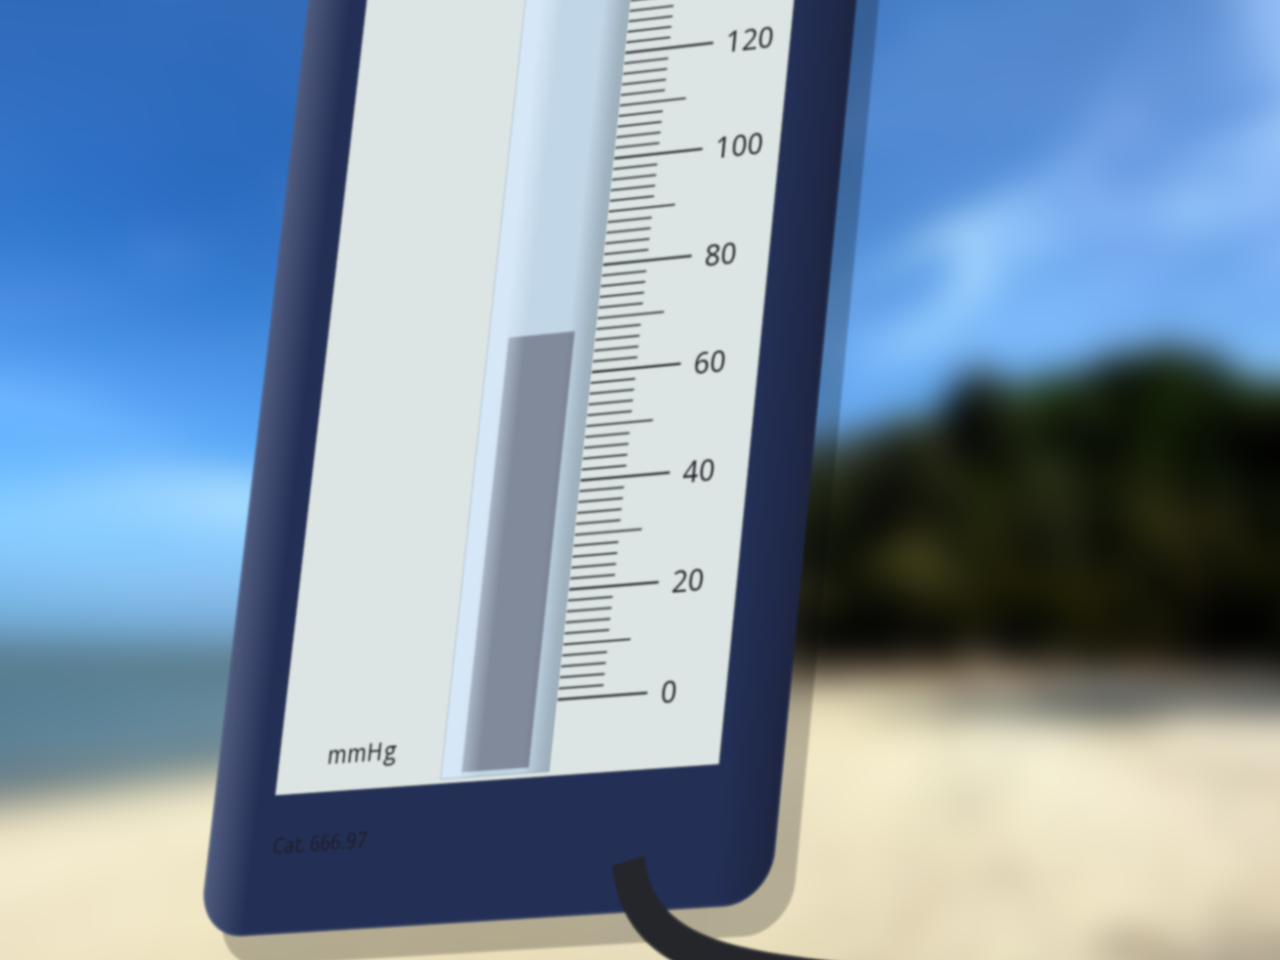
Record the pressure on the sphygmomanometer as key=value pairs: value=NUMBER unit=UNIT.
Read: value=68 unit=mmHg
